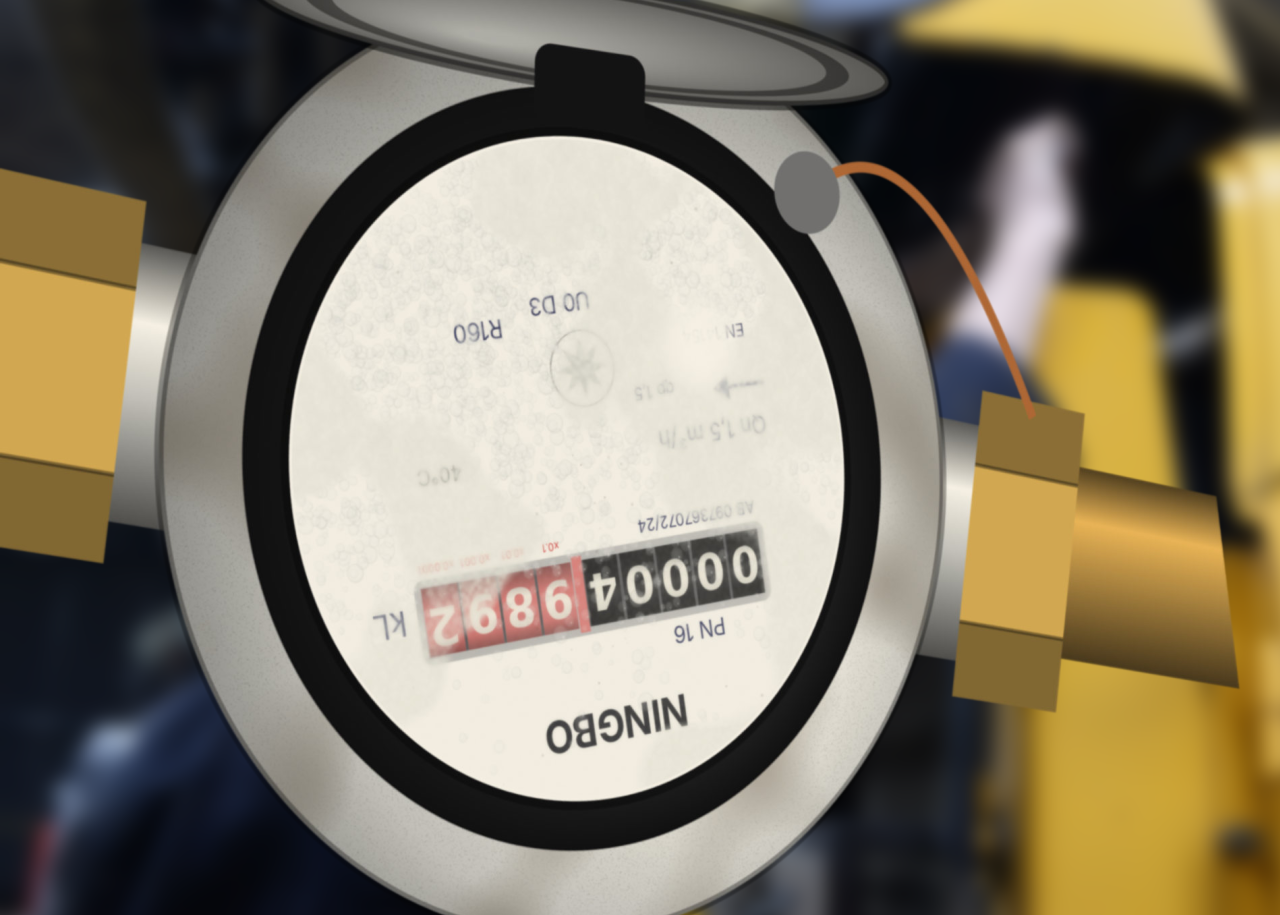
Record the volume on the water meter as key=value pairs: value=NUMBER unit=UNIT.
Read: value=4.9892 unit=kL
